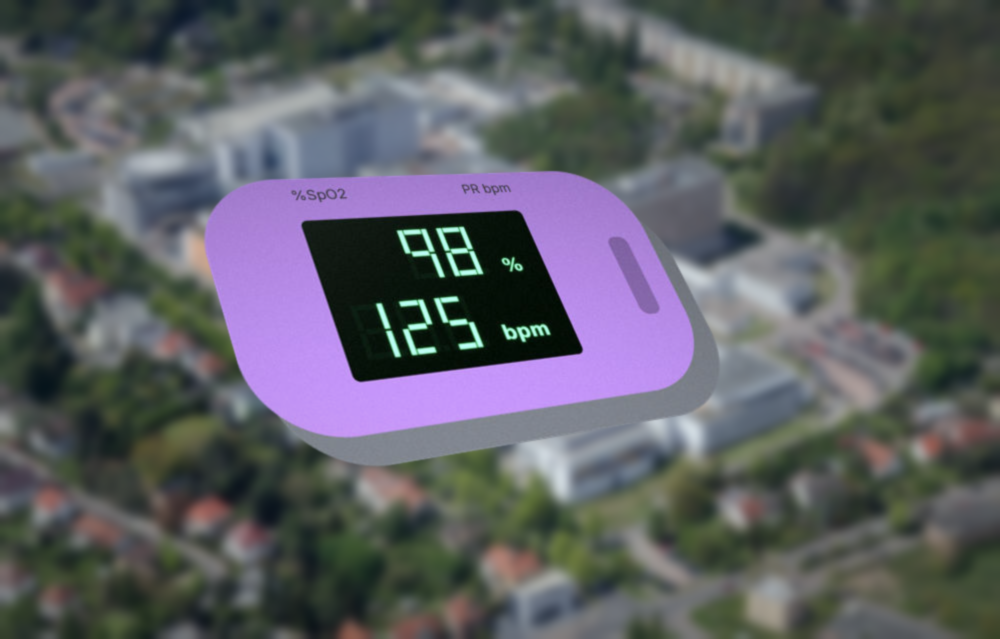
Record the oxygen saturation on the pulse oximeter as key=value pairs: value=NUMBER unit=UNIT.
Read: value=98 unit=%
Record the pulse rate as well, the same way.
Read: value=125 unit=bpm
